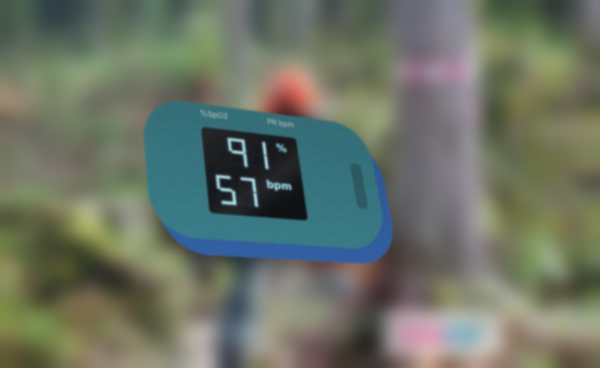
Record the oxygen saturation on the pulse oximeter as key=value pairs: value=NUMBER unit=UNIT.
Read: value=91 unit=%
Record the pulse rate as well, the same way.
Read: value=57 unit=bpm
